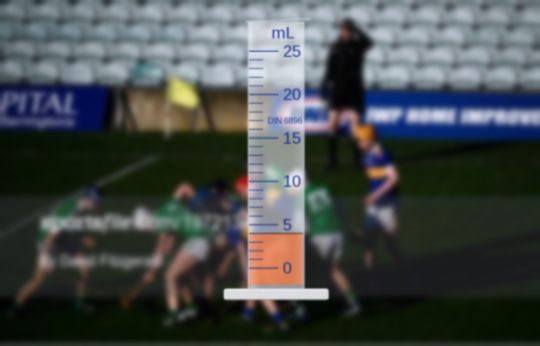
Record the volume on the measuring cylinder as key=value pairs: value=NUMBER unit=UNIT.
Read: value=4 unit=mL
